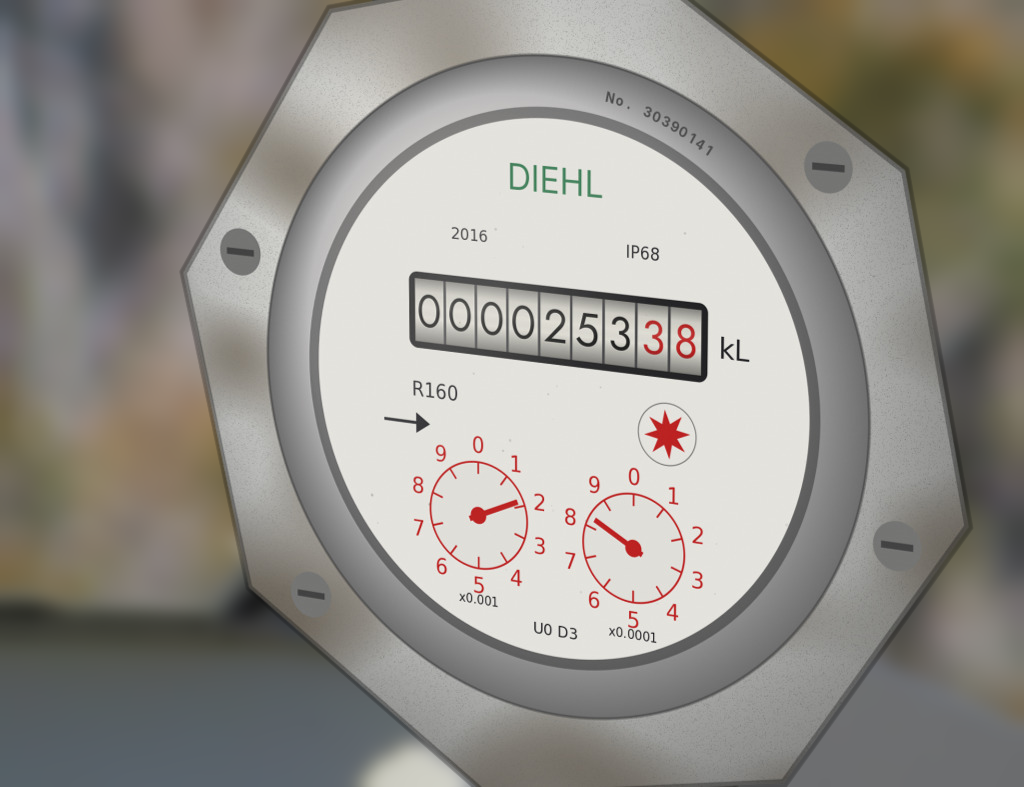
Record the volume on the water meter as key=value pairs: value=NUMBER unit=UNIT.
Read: value=253.3818 unit=kL
